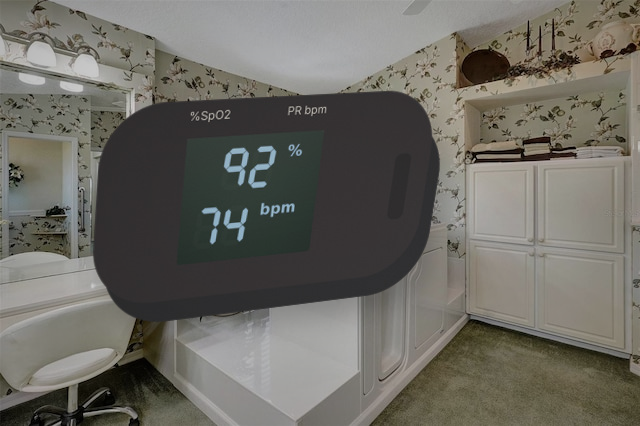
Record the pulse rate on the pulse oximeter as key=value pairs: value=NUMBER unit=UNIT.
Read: value=74 unit=bpm
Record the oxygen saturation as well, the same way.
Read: value=92 unit=%
